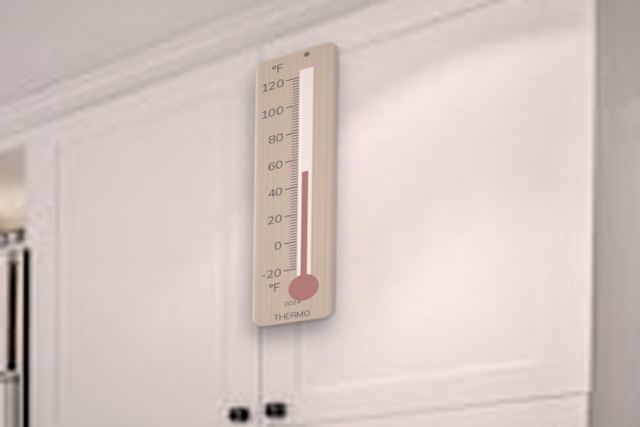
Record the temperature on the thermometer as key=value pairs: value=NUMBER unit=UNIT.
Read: value=50 unit=°F
